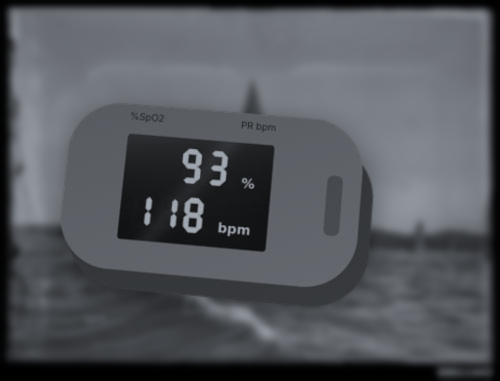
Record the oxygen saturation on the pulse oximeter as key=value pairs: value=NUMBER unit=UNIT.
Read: value=93 unit=%
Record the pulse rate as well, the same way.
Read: value=118 unit=bpm
